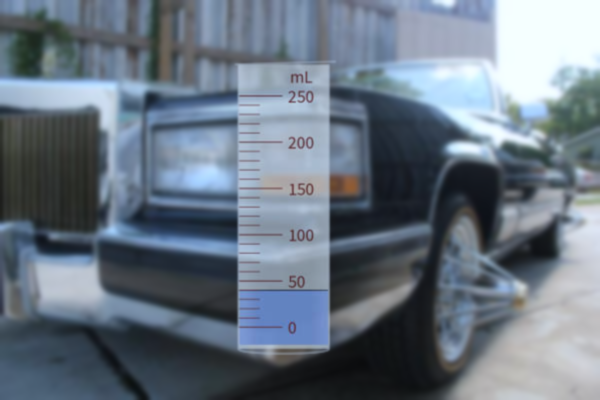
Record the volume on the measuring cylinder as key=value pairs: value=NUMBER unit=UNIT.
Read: value=40 unit=mL
